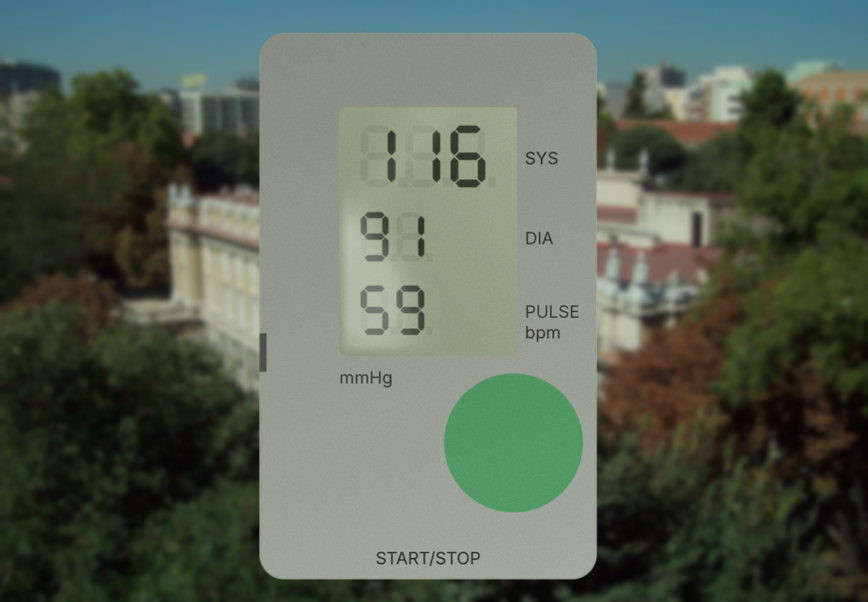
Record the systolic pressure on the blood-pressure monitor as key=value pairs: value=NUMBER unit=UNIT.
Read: value=116 unit=mmHg
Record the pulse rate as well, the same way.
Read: value=59 unit=bpm
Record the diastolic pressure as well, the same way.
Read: value=91 unit=mmHg
